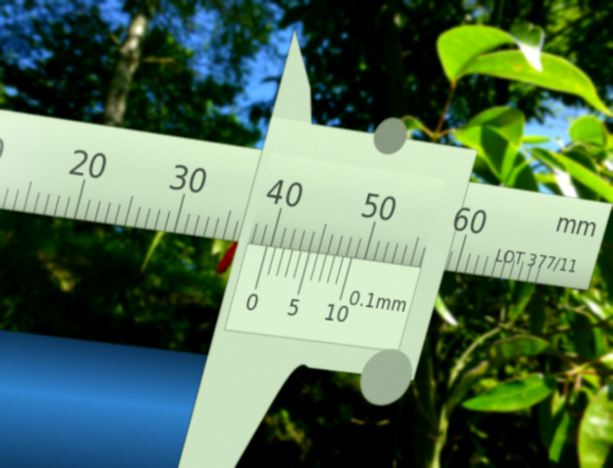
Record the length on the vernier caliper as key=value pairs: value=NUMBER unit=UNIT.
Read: value=39.6 unit=mm
